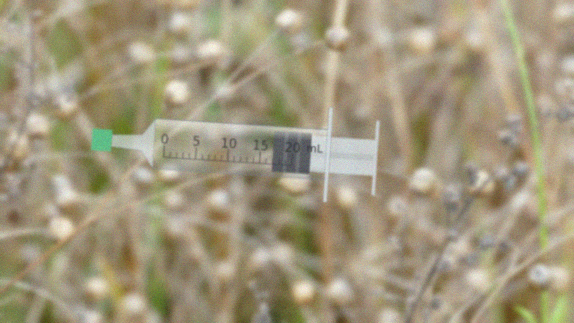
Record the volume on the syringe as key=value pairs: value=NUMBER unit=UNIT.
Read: value=17 unit=mL
